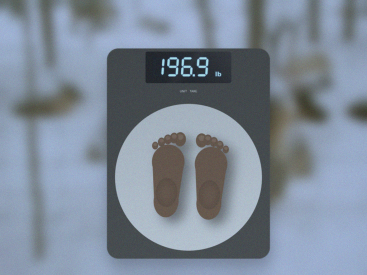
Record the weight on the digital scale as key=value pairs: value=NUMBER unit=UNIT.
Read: value=196.9 unit=lb
